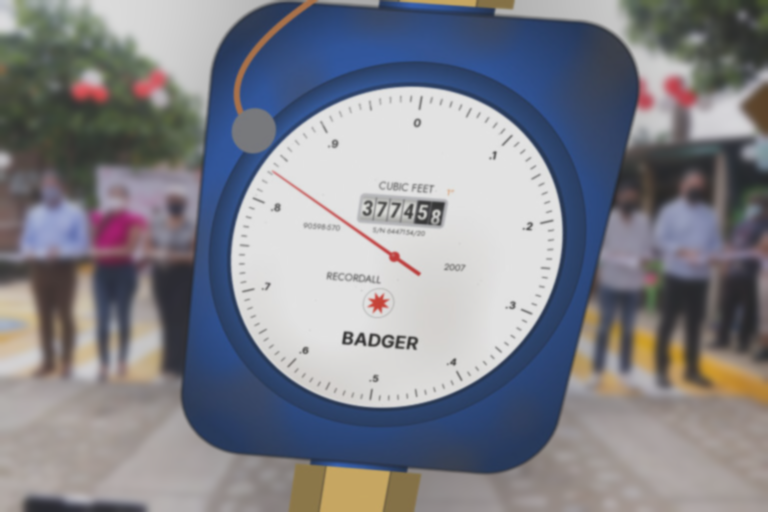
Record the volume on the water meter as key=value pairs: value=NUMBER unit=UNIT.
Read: value=377457.83 unit=ft³
